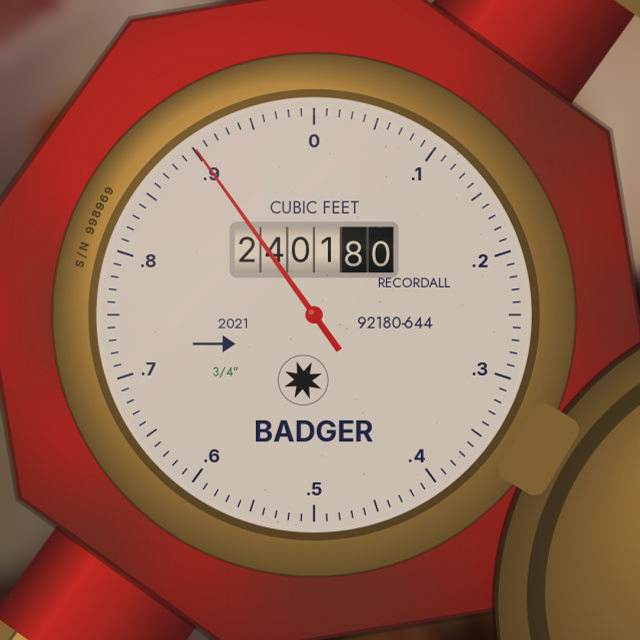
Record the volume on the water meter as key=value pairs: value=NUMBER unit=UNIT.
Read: value=240179.90 unit=ft³
